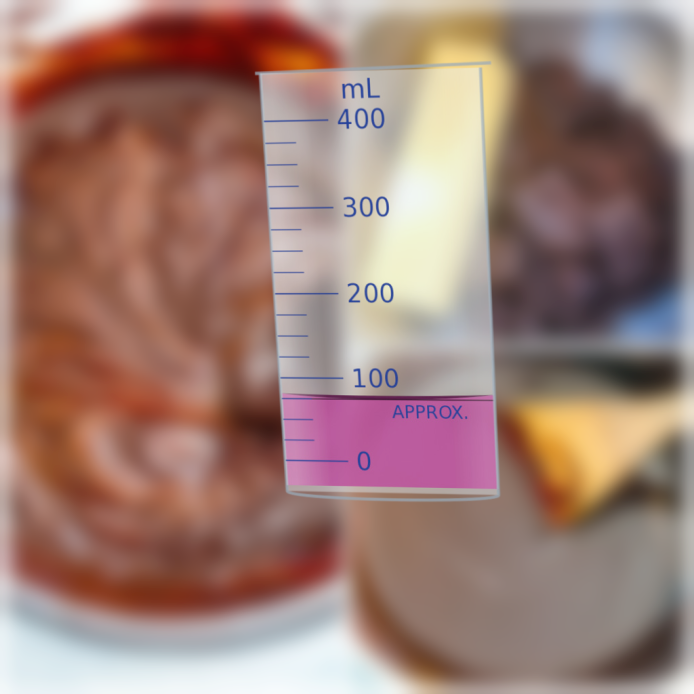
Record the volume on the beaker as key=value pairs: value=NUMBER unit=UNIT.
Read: value=75 unit=mL
